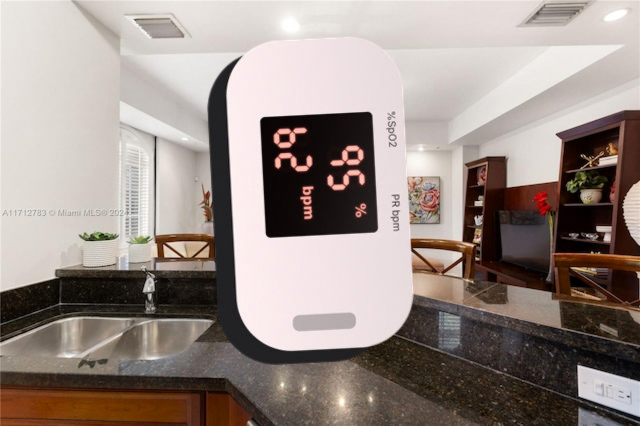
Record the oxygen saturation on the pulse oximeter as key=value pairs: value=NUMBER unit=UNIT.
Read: value=95 unit=%
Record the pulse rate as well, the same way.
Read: value=62 unit=bpm
